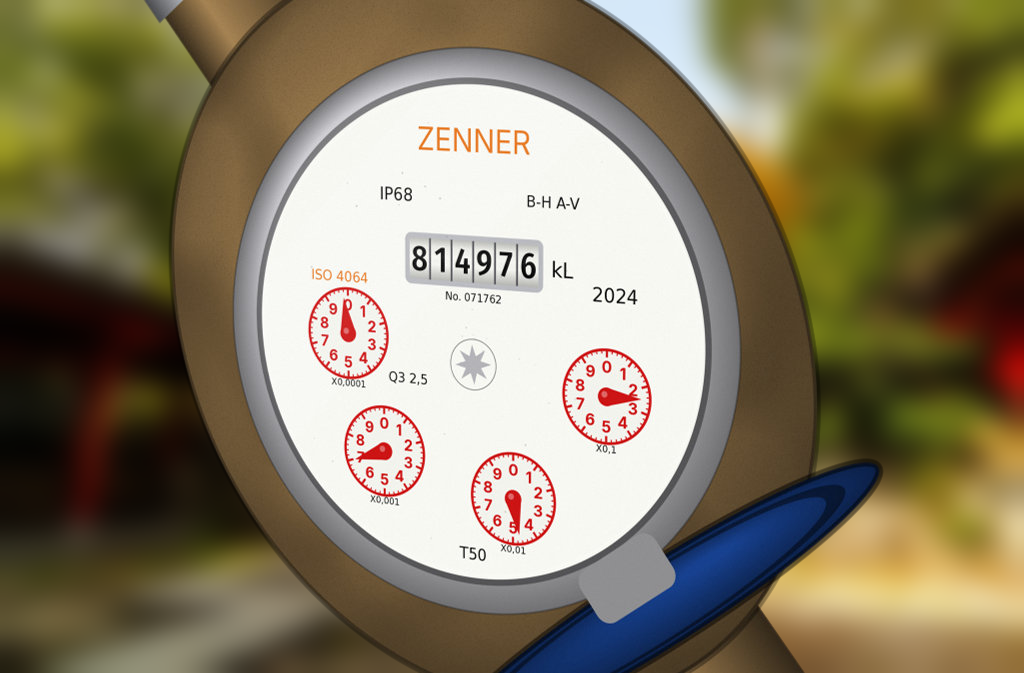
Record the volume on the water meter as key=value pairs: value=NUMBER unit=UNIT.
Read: value=814976.2469 unit=kL
